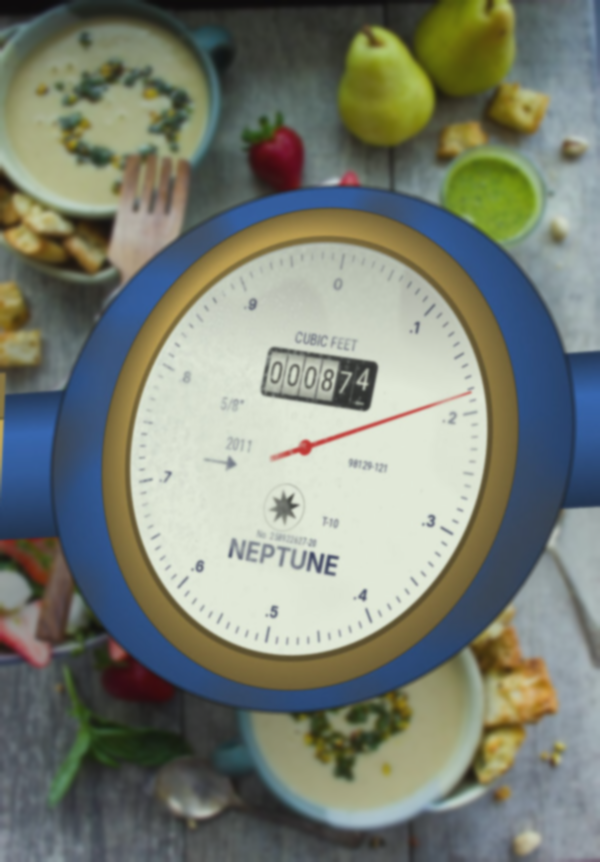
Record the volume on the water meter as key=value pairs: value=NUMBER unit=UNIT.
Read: value=874.18 unit=ft³
